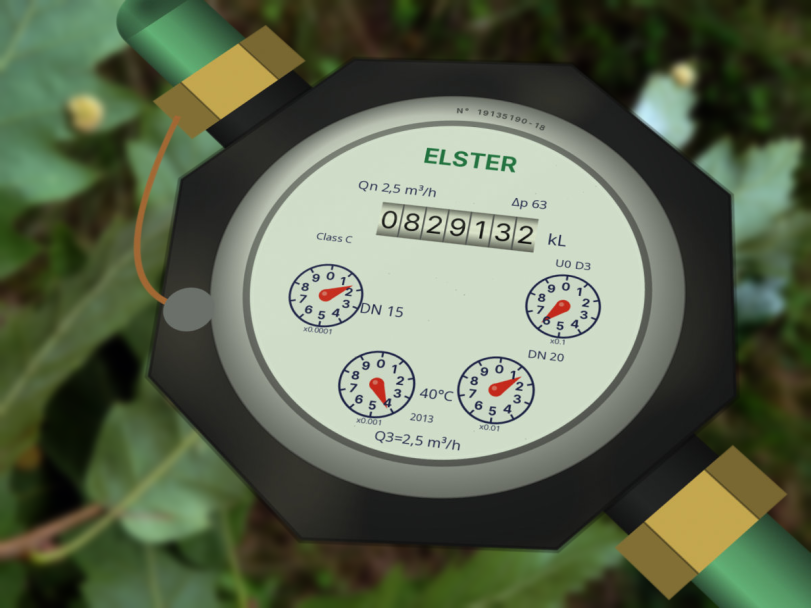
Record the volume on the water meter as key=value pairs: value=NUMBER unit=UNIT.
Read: value=829132.6141 unit=kL
